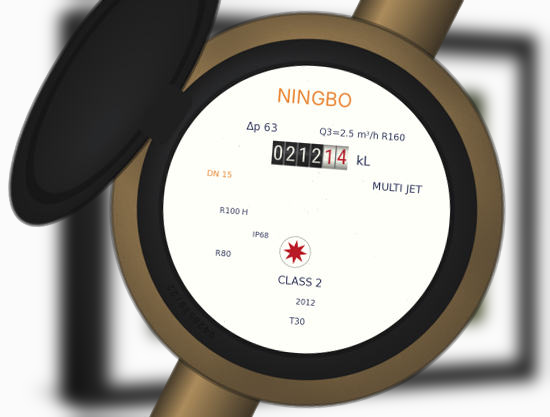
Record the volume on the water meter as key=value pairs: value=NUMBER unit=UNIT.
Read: value=212.14 unit=kL
